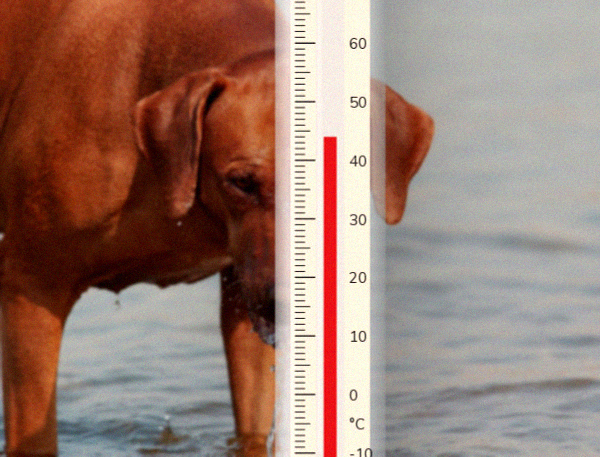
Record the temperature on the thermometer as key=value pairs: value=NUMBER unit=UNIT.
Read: value=44 unit=°C
